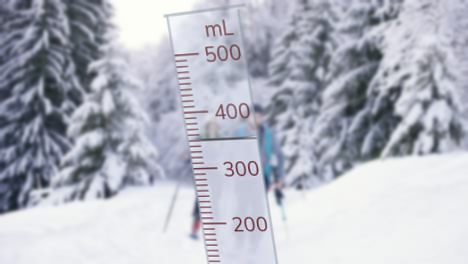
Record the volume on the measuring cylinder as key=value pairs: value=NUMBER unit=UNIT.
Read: value=350 unit=mL
